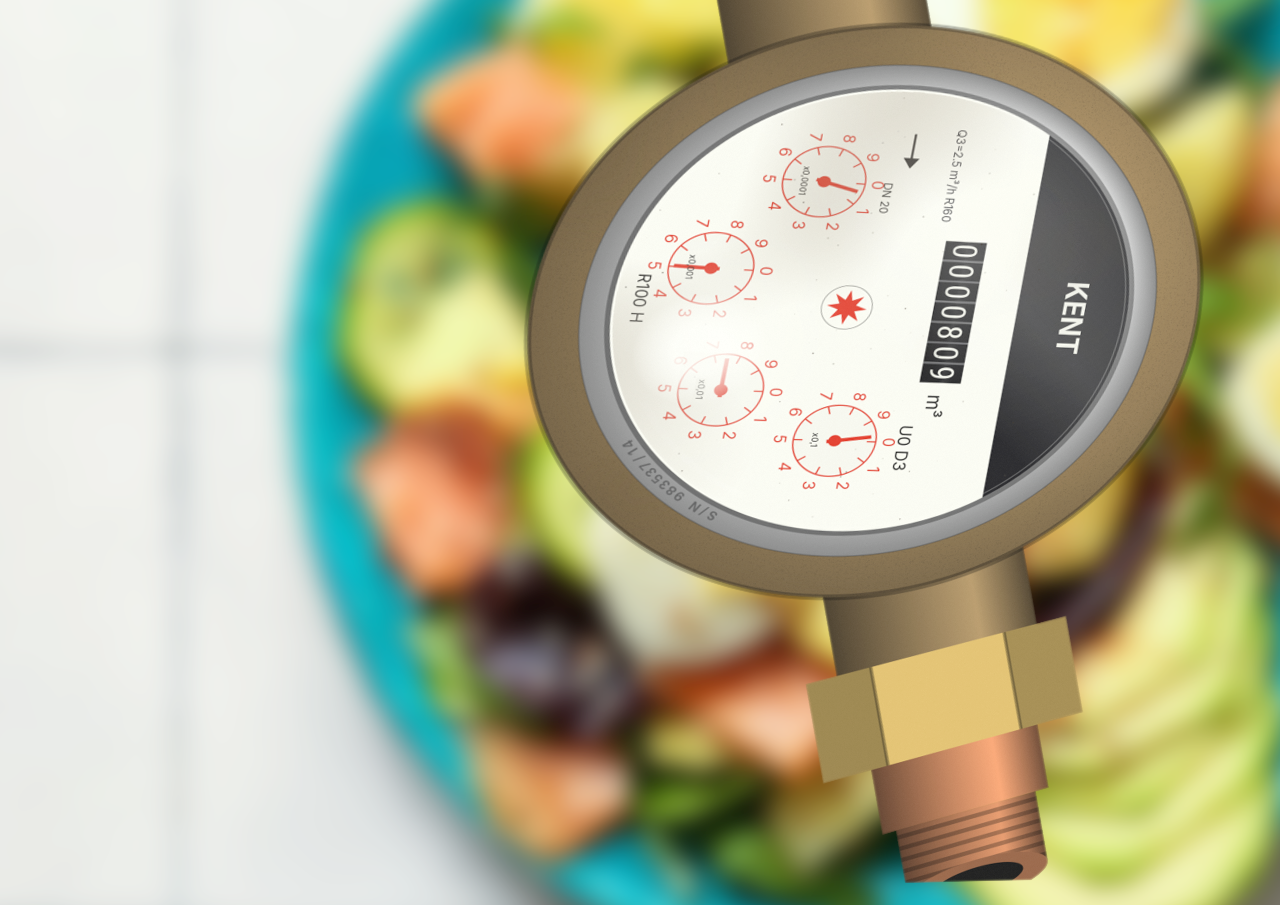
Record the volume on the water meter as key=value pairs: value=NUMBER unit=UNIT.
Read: value=808.9750 unit=m³
